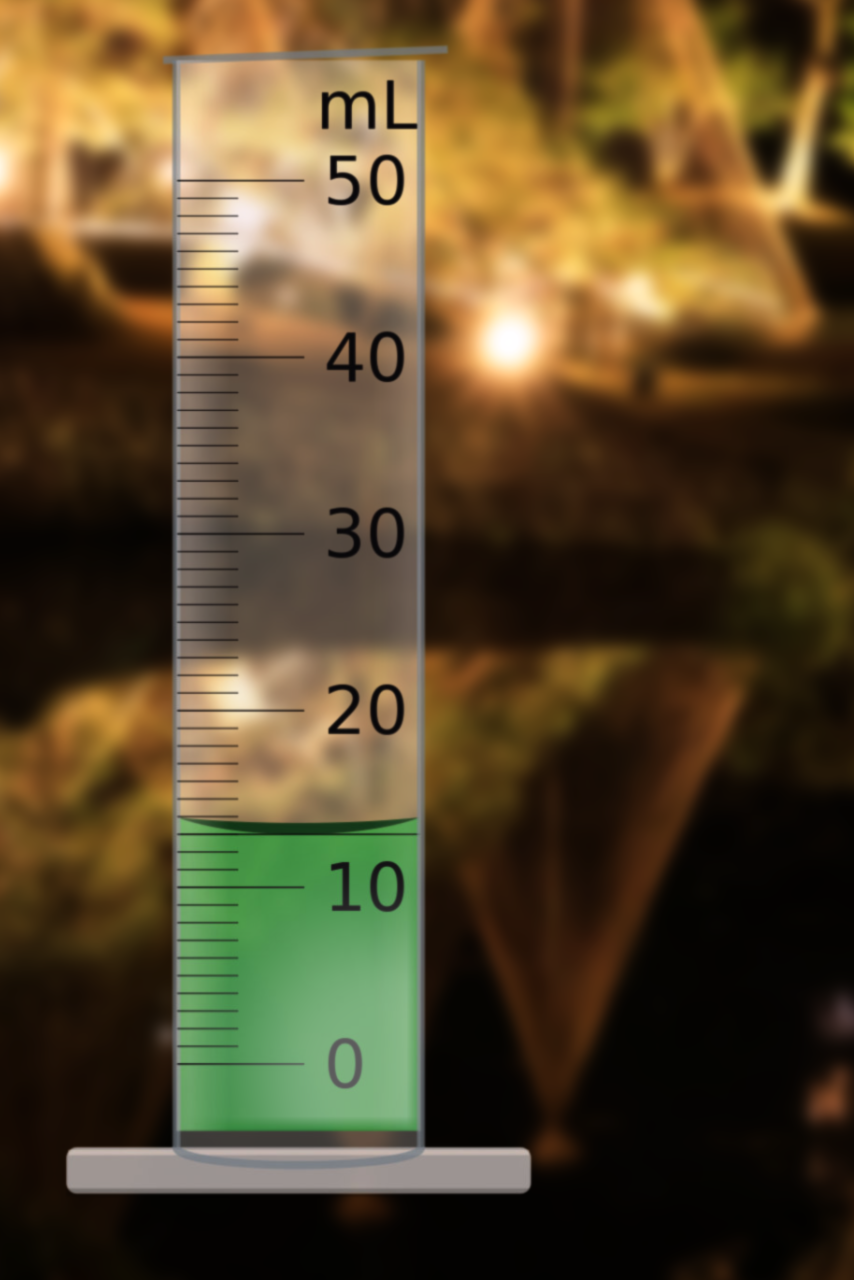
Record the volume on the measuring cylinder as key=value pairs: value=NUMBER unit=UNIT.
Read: value=13 unit=mL
